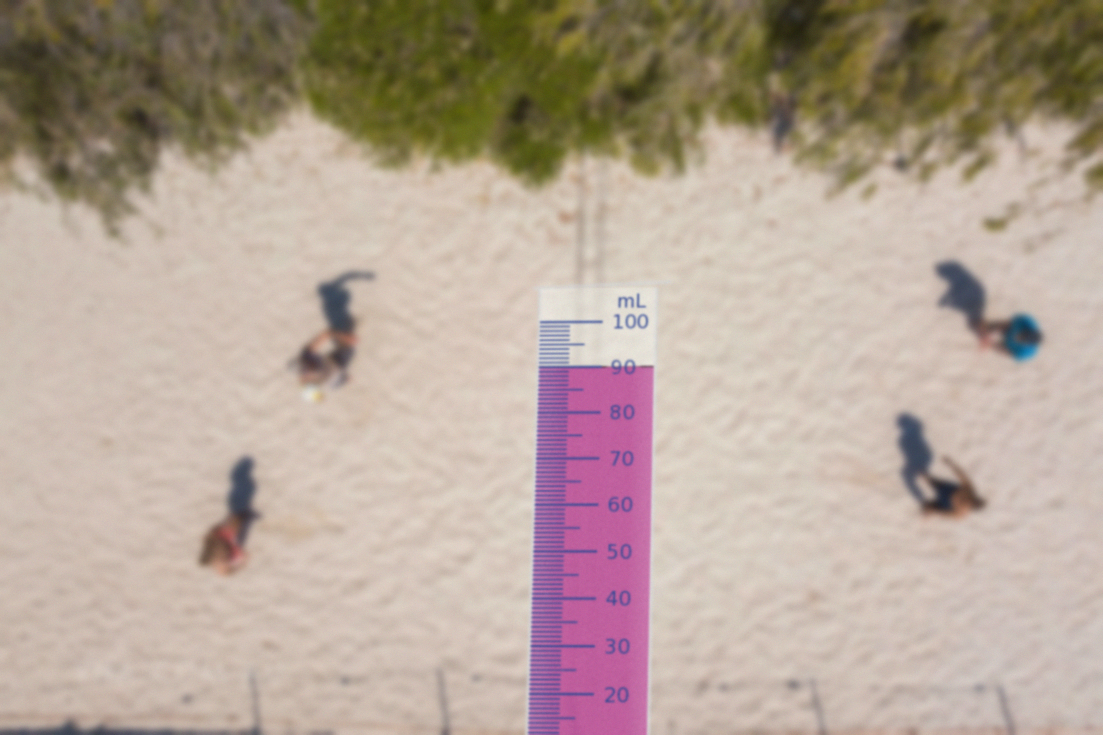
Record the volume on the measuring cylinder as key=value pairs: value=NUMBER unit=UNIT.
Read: value=90 unit=mL
